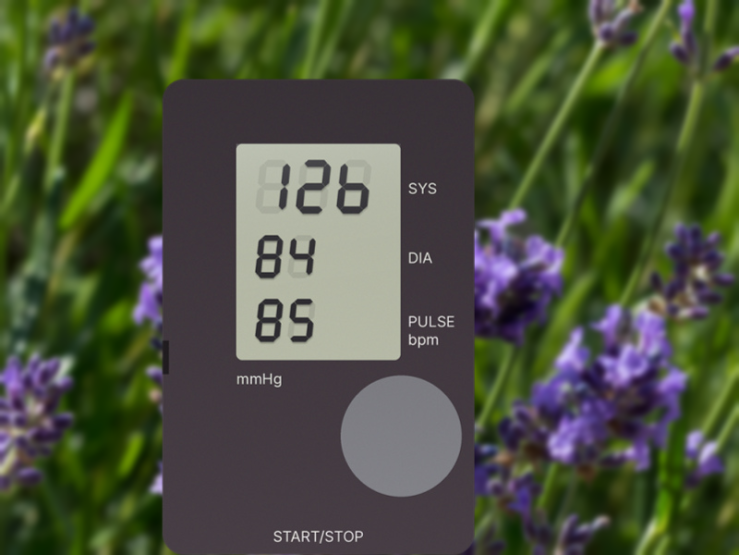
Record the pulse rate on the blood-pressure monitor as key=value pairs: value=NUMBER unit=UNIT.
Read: value=85 unit=bpm
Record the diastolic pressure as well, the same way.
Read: value=84 unit=mmHg
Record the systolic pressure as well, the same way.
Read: value=126 unit=mmHg
